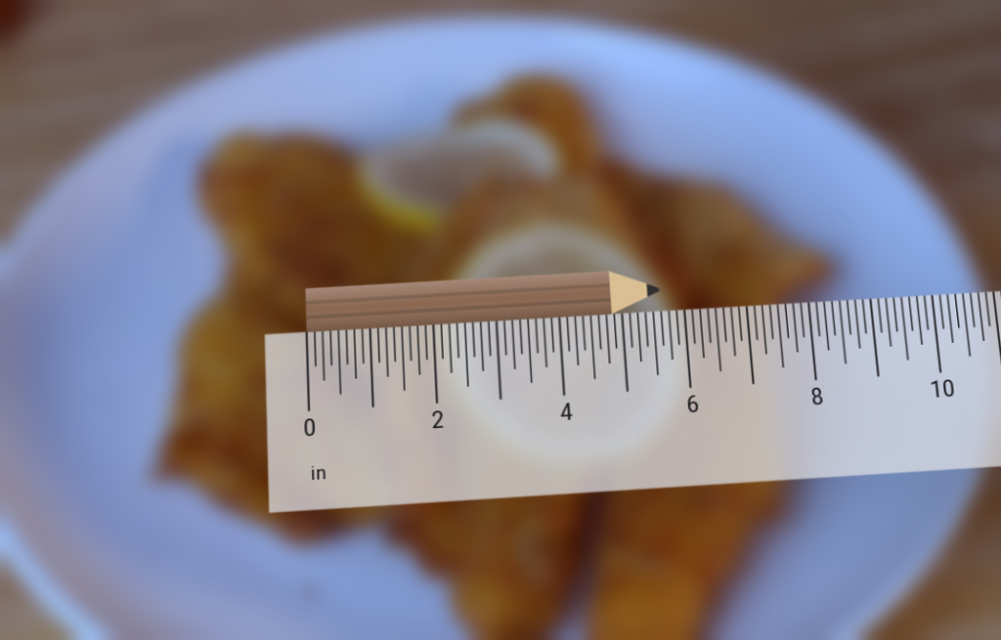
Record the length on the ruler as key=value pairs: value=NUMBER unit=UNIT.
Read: value=5.625 unit=in
